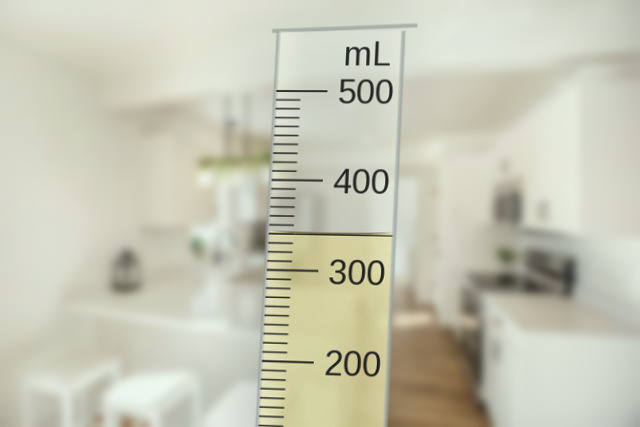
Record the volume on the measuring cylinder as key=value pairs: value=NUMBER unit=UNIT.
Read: value=340 unit=mL
